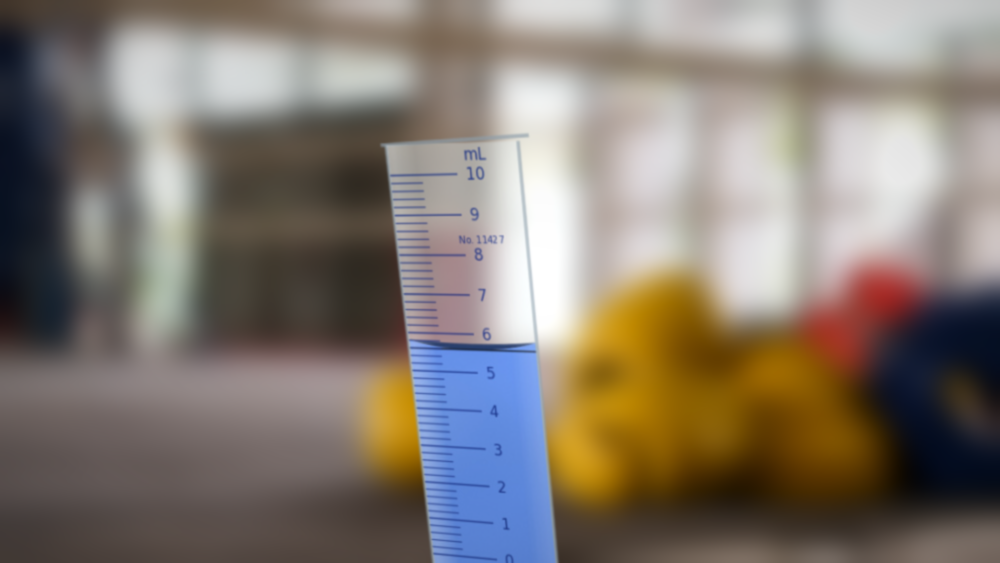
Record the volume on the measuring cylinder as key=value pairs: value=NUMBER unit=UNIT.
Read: value=5.6 unit=mL
